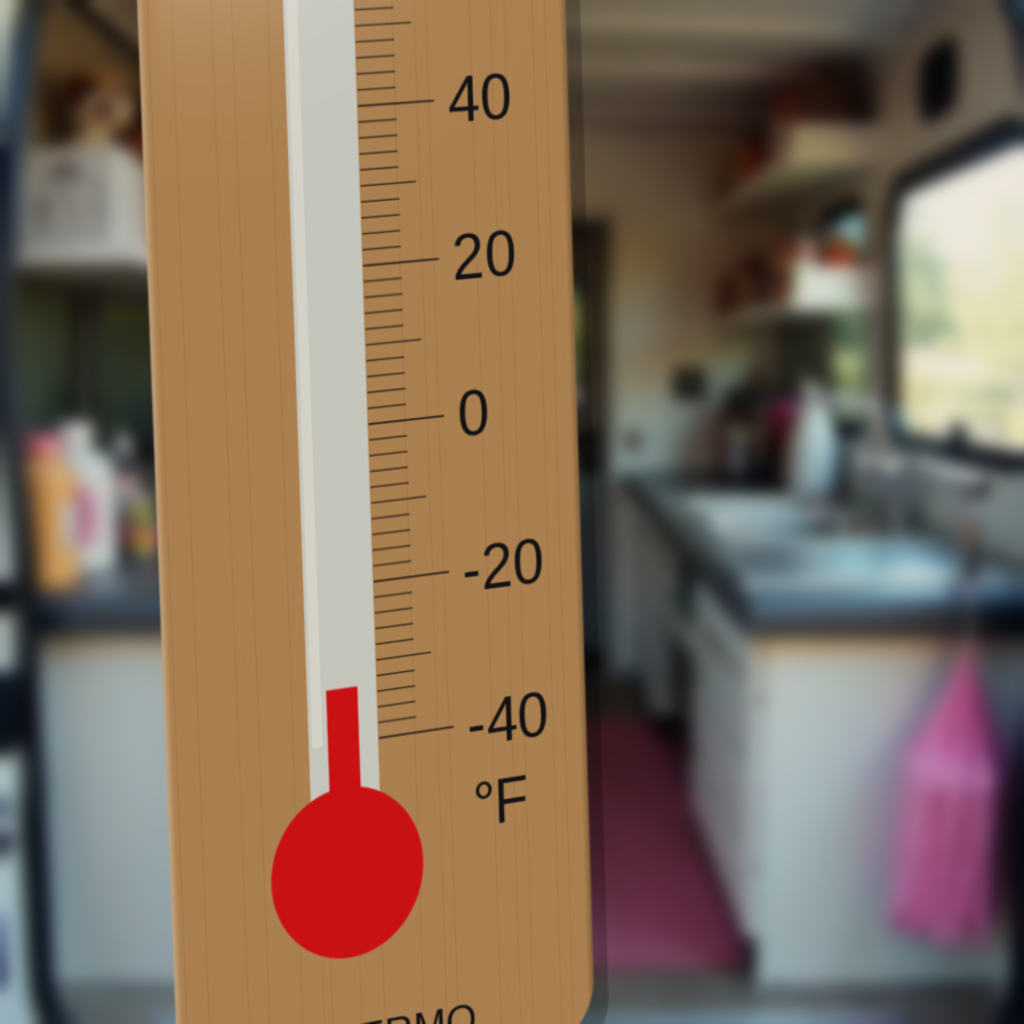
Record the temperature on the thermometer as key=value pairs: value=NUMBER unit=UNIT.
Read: value=-33 unit=°F
